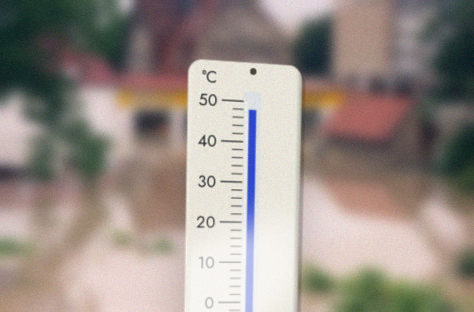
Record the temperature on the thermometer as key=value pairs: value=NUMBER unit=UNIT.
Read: value=48 unit=°C
